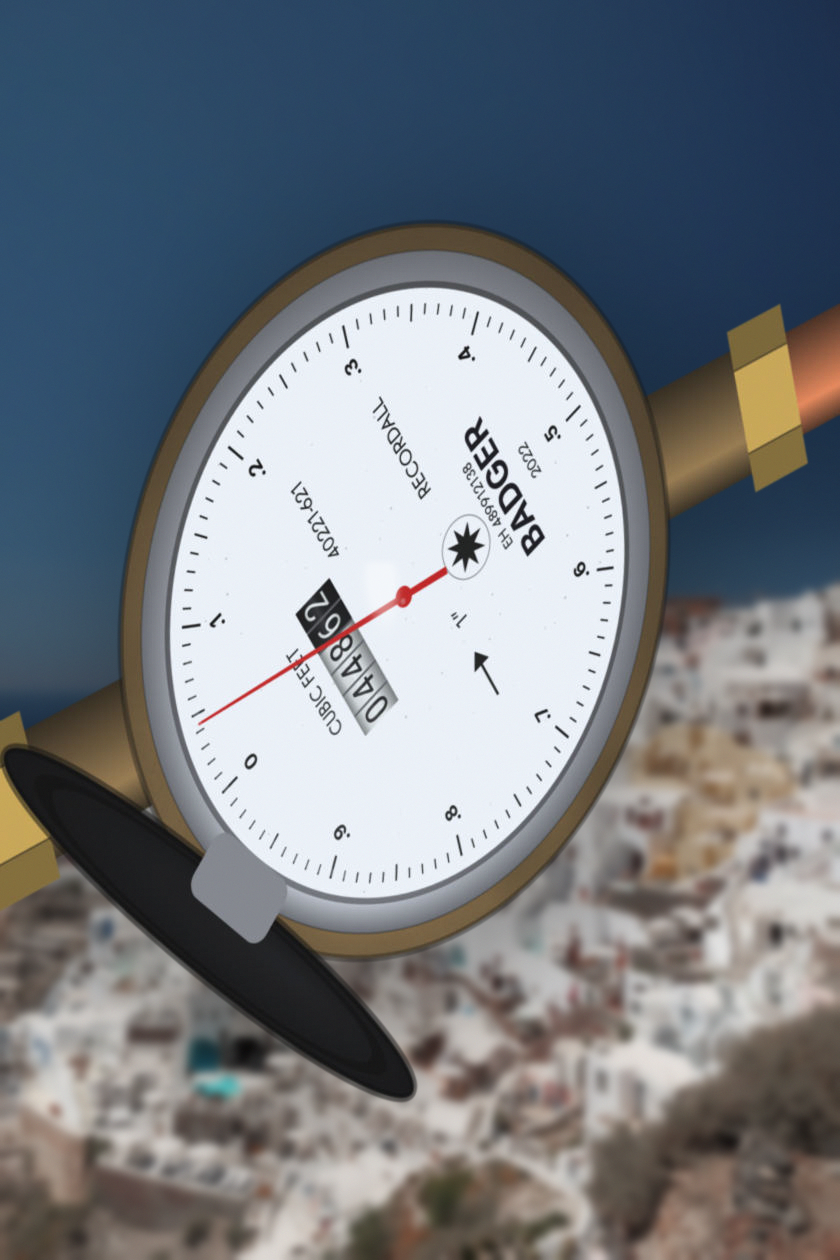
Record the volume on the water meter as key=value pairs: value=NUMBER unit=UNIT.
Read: value=44862.04 unit=ft³
